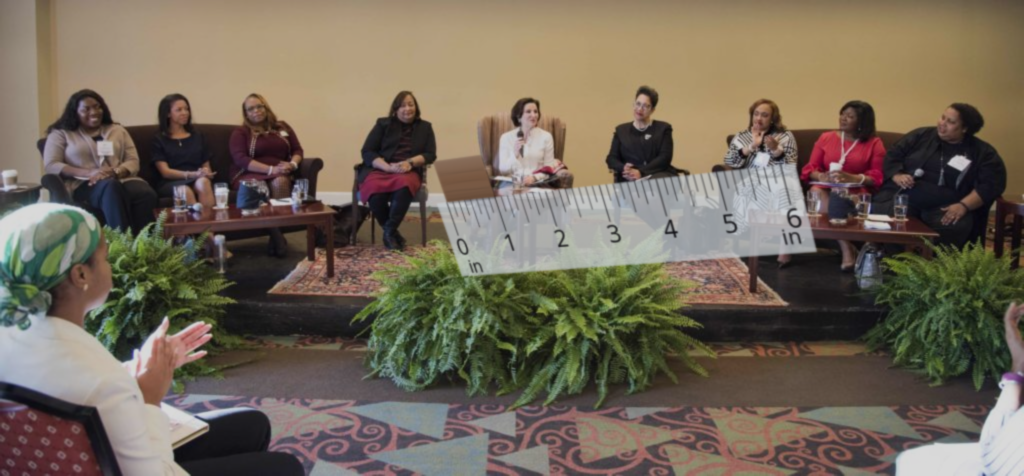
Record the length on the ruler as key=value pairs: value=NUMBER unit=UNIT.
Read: value=1 unit=in
